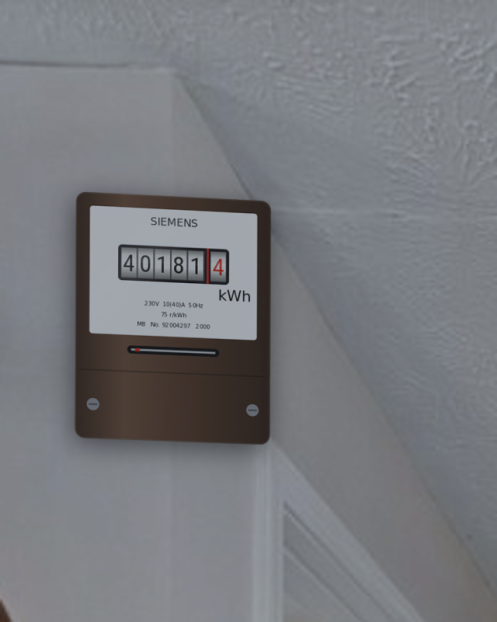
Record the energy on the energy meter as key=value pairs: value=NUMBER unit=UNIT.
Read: value=40181.4 unit=kWh
